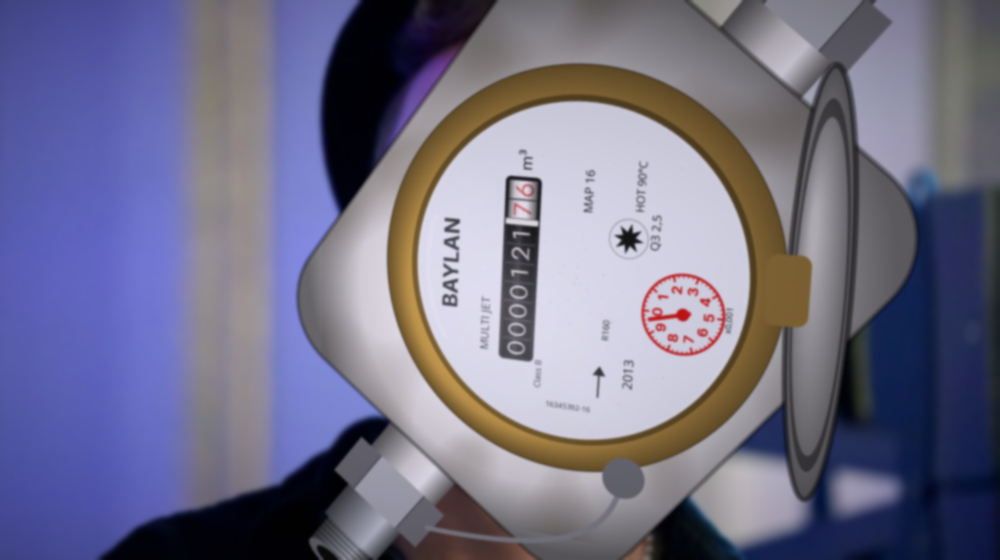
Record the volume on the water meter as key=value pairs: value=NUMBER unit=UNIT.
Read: value=121.759 unit=m³
